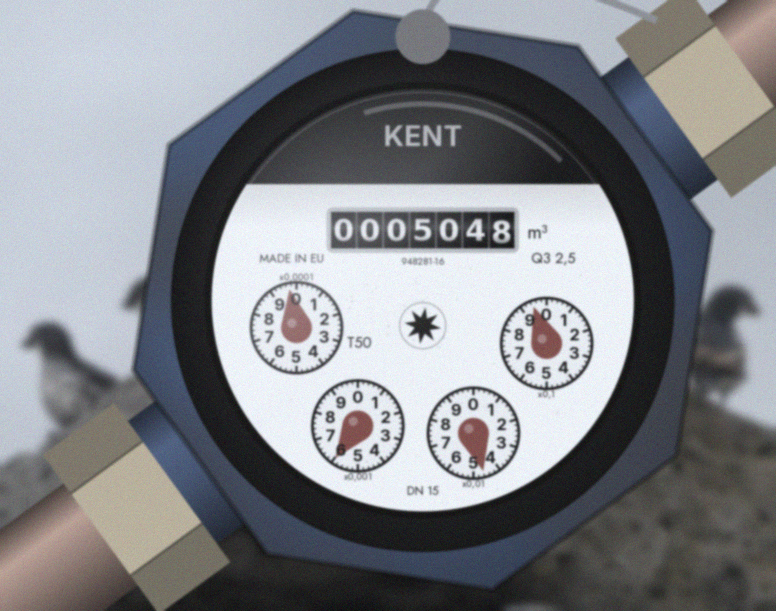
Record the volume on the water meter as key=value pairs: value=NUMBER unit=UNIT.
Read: value=5047.9459 unit=m³
